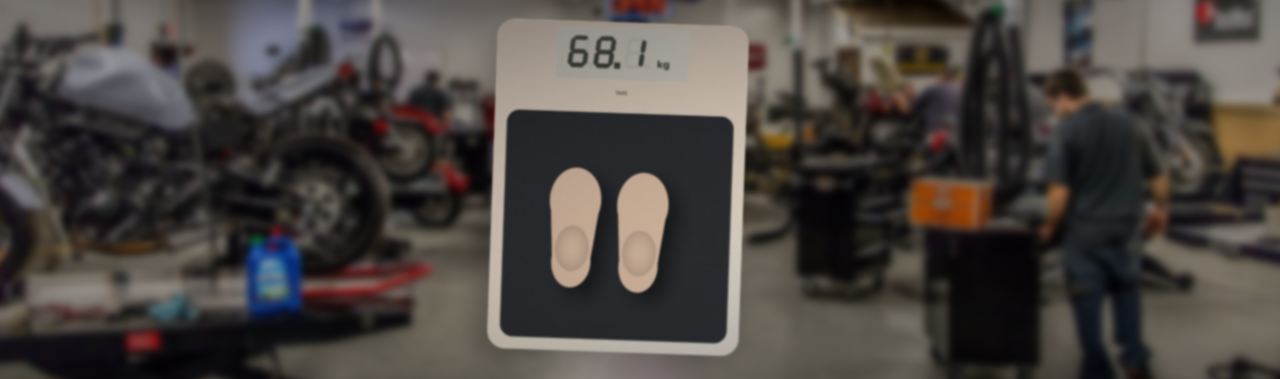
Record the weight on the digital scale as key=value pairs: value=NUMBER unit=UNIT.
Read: value=68.1 unit=kg
